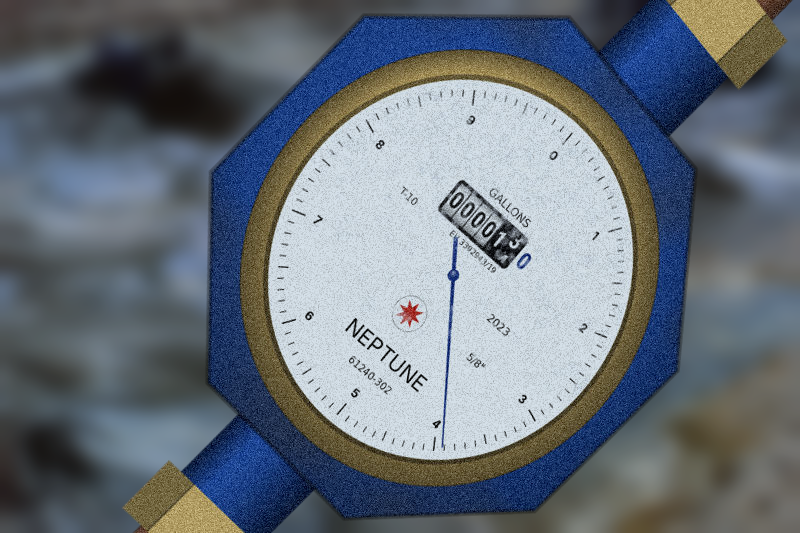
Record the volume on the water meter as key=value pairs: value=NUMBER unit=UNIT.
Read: value=133.9 unit=gal
